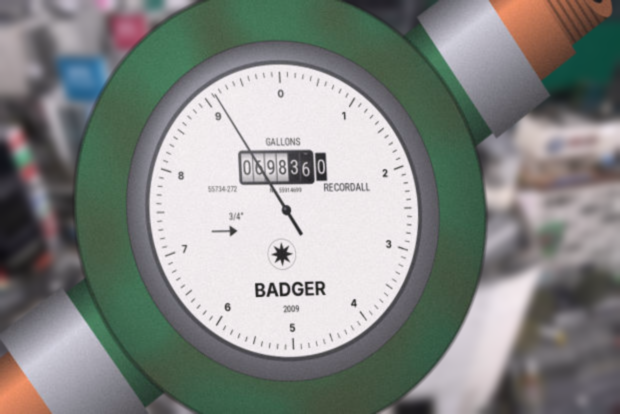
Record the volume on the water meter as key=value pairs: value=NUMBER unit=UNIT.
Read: value=698359.1 unit=gal
